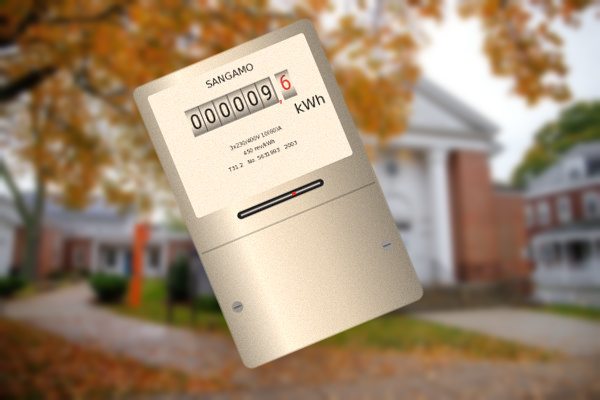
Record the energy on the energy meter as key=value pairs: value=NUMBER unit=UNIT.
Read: value=9.6 unit=kWh
